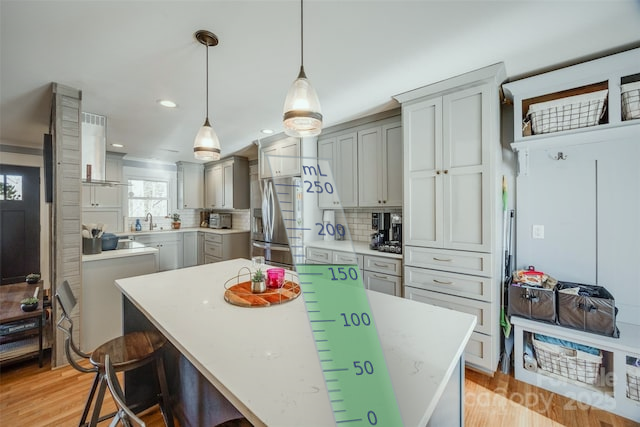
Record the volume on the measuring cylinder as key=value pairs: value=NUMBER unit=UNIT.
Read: value=160 unit=mL
